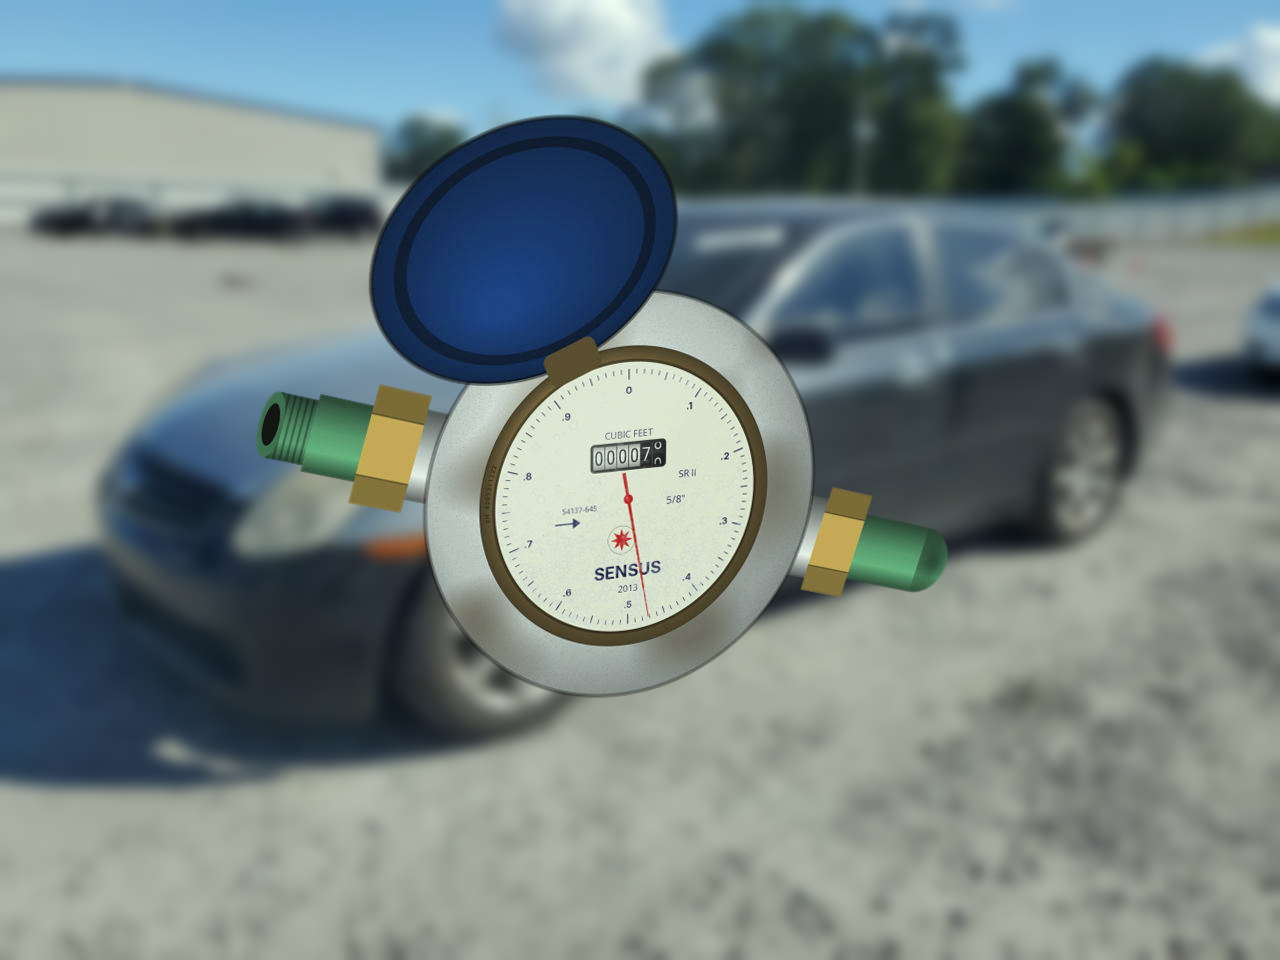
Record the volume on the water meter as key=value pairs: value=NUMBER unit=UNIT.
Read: value=78.47 unit=ft³
